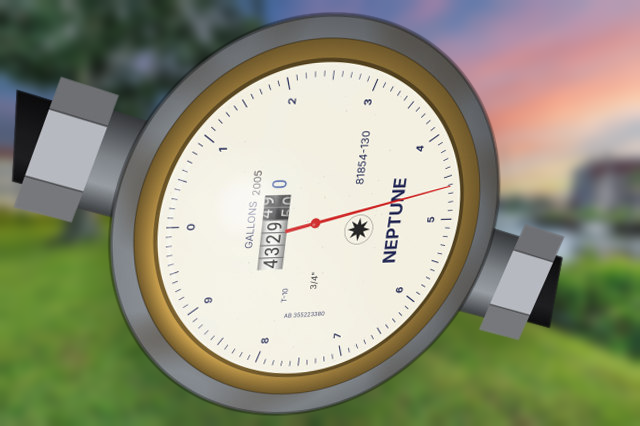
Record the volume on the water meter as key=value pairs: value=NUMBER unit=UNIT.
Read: value=4329494.6 unit=gal
